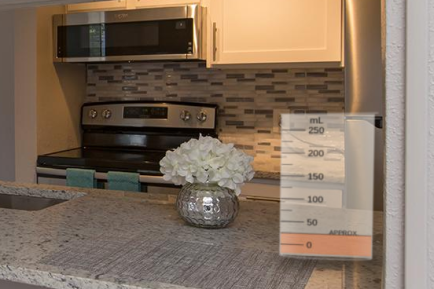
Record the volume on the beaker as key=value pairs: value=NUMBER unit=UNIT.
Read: value=25 unit=mL
